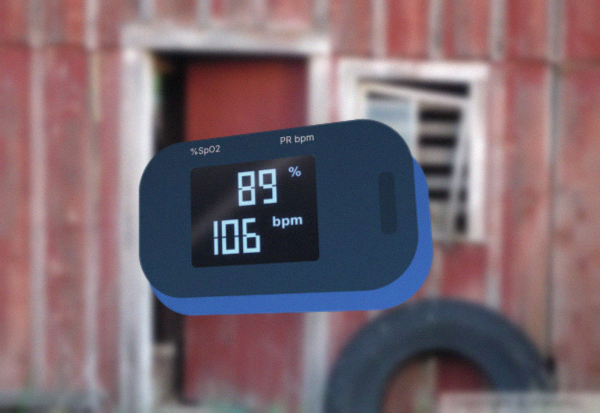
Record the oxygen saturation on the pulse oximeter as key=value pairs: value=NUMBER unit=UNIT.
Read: value=89 unit=%
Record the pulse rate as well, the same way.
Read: value=106 unit=bpm
